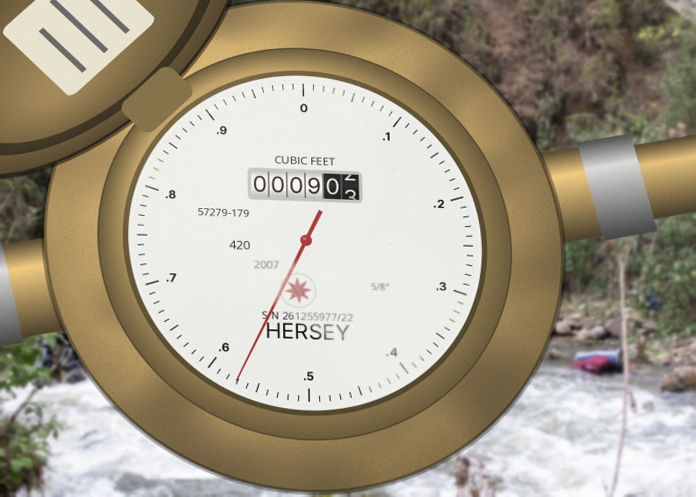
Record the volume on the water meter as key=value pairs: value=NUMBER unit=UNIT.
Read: value=902.57 unit=ft³
